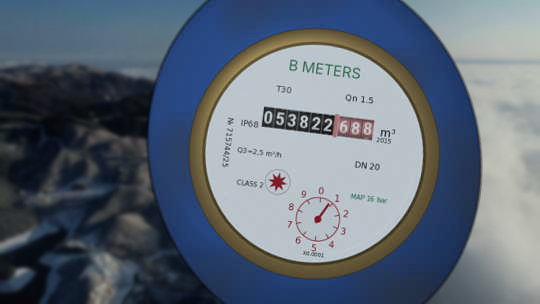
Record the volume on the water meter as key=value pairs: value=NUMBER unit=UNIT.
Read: value=53822.6880 unit=m³
